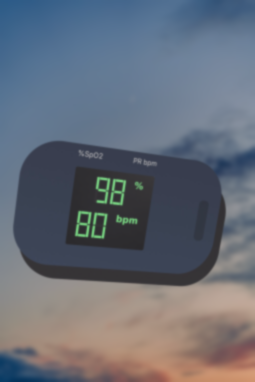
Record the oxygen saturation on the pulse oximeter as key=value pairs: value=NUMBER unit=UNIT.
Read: value=98 unit=%
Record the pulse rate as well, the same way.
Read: value=80 unit=bpm
